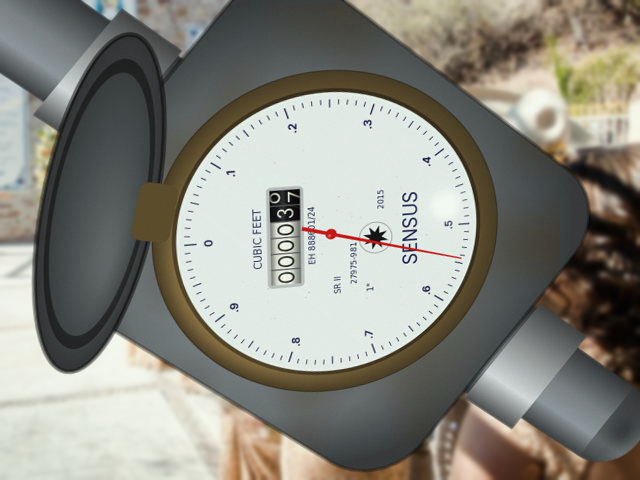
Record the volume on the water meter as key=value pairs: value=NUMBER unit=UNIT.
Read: value=36.54 unit=ft³
